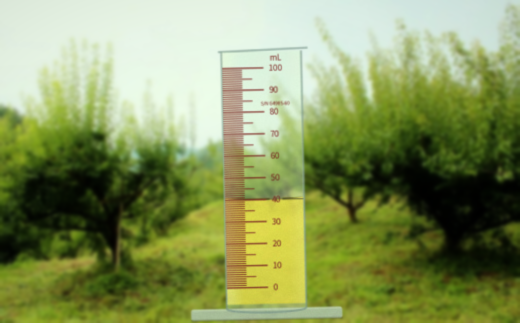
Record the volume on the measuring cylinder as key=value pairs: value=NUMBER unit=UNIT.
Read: value=40 unit=mL
